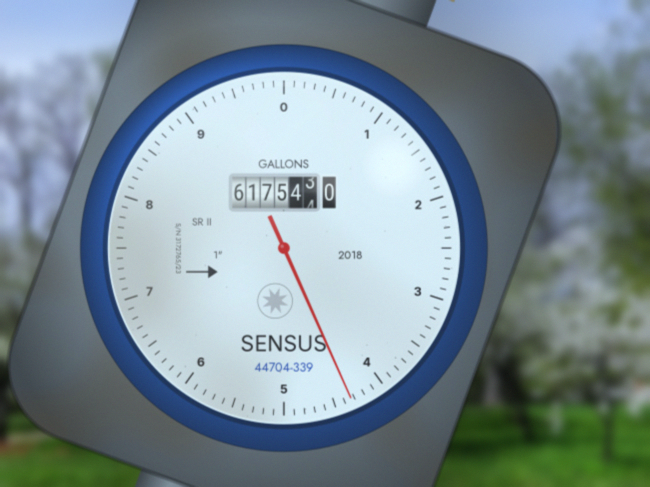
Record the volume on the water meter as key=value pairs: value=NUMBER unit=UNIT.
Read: value=6175434.3 unit=gal
